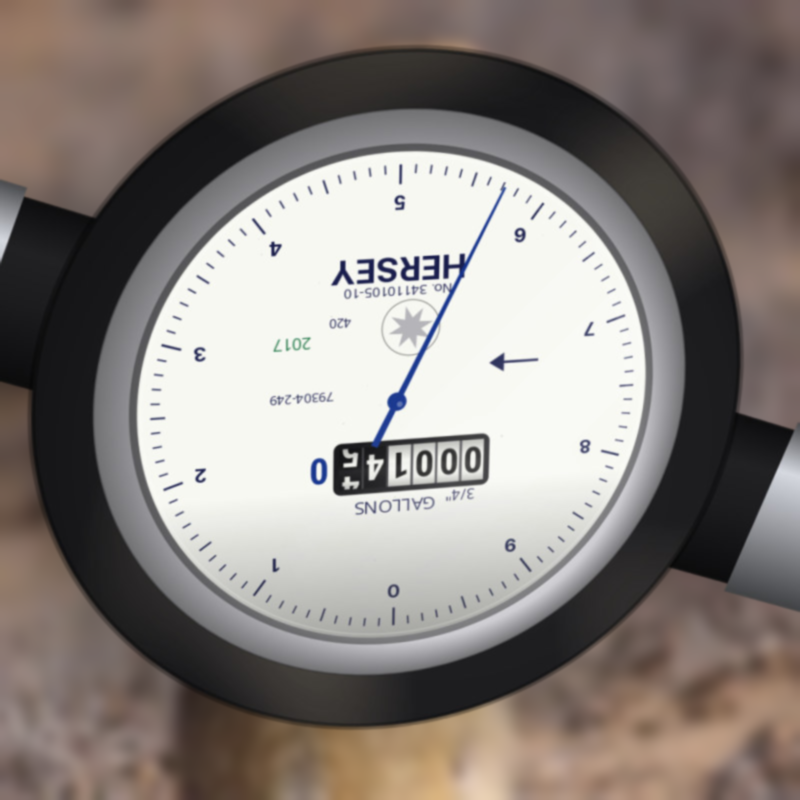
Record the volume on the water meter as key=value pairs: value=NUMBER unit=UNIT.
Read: value=1445.7 unit=gal
